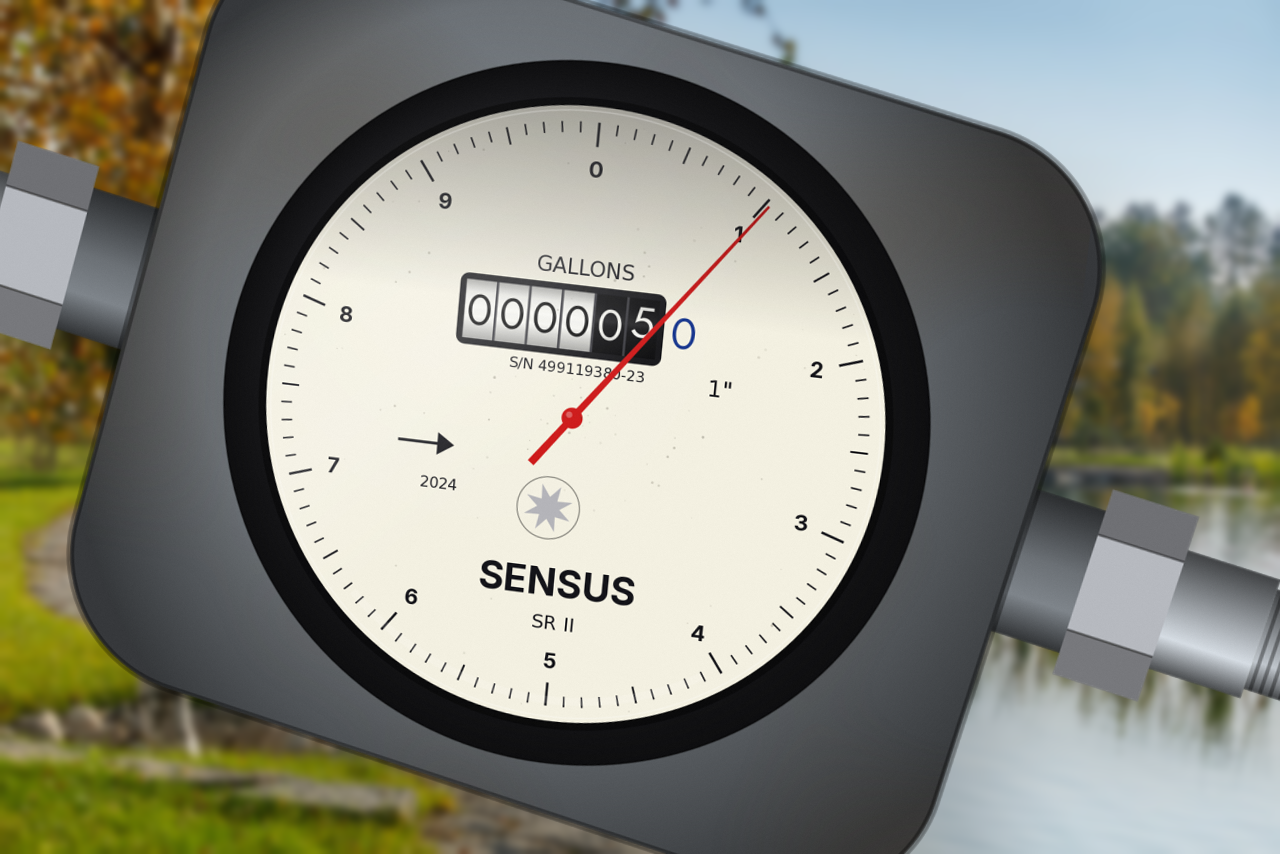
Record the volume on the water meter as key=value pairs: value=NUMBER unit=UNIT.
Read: value=51.0 unit=gal
